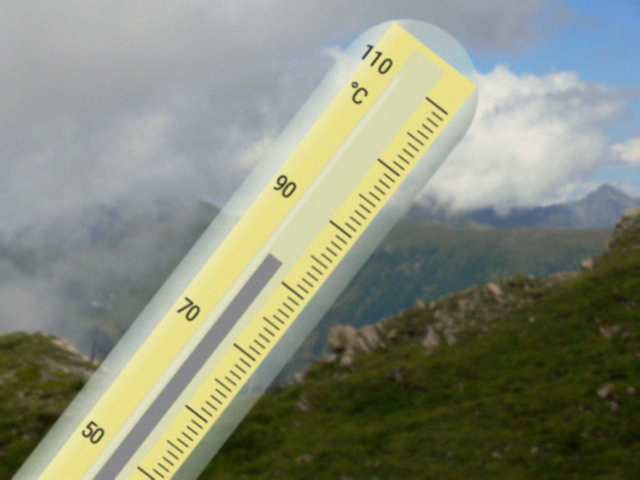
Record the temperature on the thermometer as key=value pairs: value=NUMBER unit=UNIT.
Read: value=82 unit=°C
